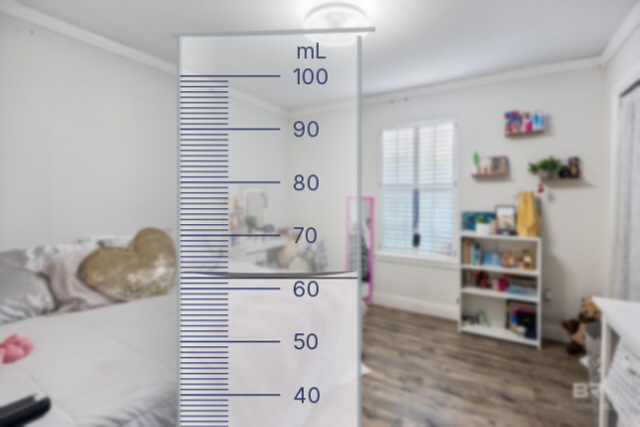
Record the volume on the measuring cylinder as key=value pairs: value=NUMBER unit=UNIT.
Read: value=62 unit=mL
